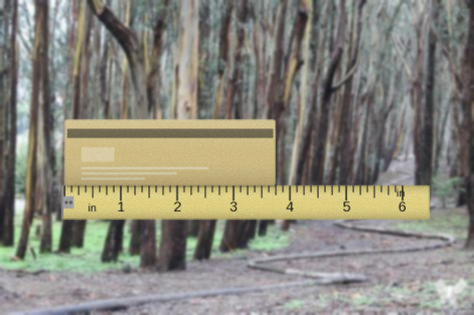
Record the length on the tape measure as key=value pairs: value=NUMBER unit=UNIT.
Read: value=3.75 unit=in
